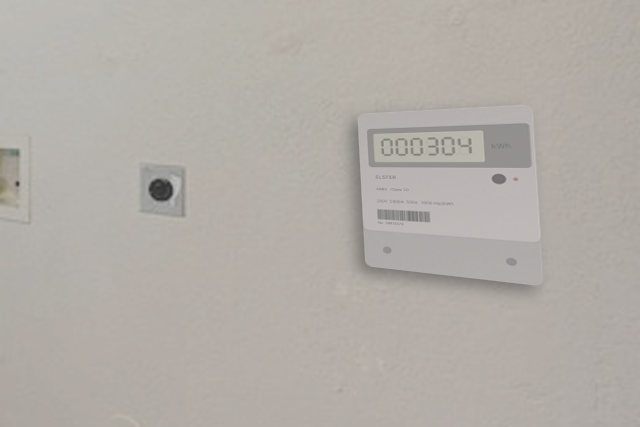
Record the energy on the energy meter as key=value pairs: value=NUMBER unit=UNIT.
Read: value=304 unit=kWh
